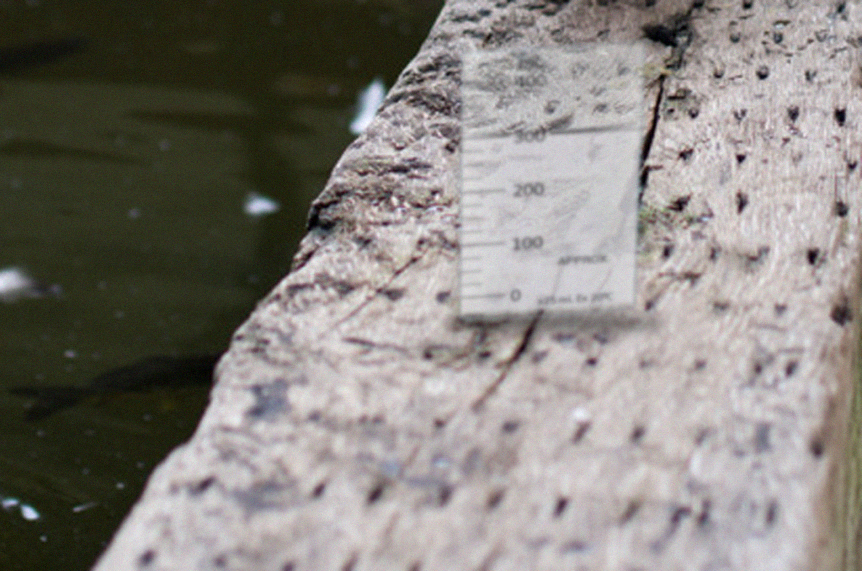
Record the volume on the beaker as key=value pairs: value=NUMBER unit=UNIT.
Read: value=300 unit=mL
